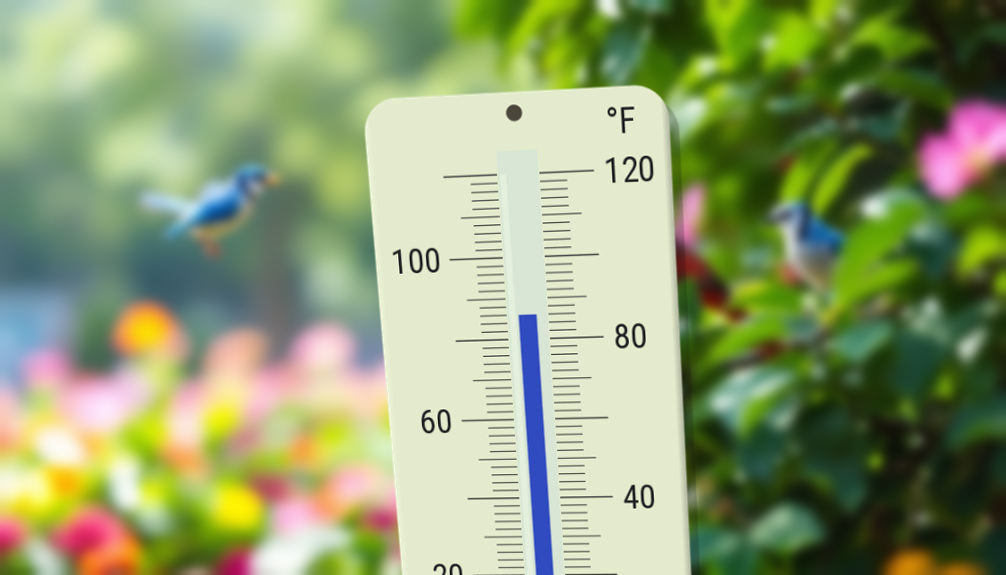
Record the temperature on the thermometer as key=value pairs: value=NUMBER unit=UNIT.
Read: value=86 unit=°F
